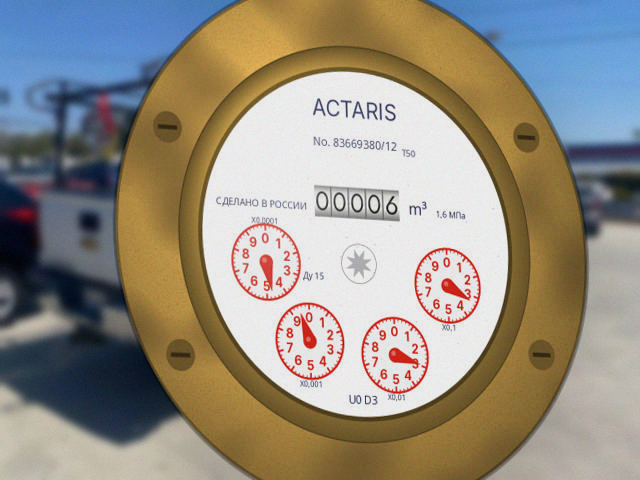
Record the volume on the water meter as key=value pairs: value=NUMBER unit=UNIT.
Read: value=6.3294 unit=m³
